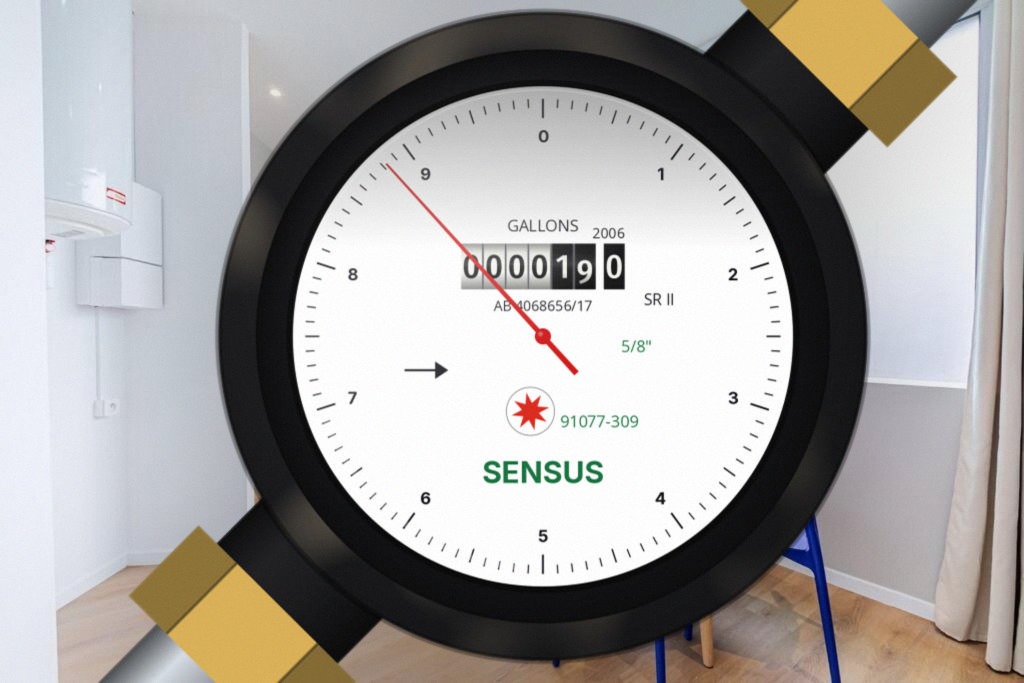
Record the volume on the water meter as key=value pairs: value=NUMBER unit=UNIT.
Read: value=188.8 unit=gal
